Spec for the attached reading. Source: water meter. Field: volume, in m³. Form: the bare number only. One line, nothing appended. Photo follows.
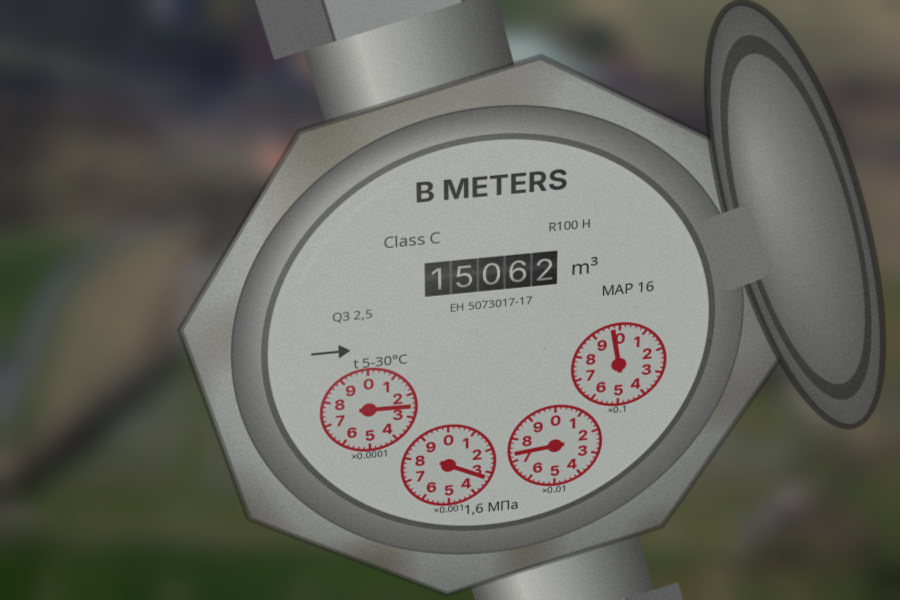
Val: 15061.9732
